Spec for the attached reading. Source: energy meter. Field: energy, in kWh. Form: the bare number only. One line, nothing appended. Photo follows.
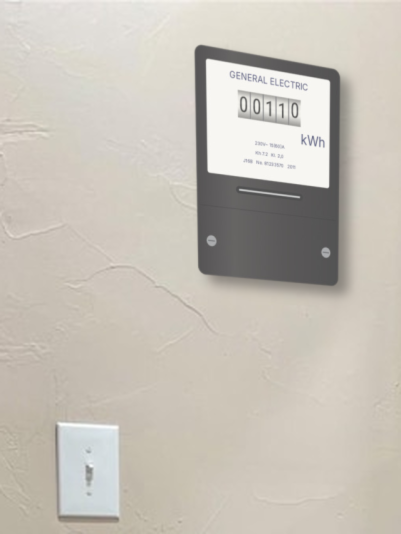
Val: 110
